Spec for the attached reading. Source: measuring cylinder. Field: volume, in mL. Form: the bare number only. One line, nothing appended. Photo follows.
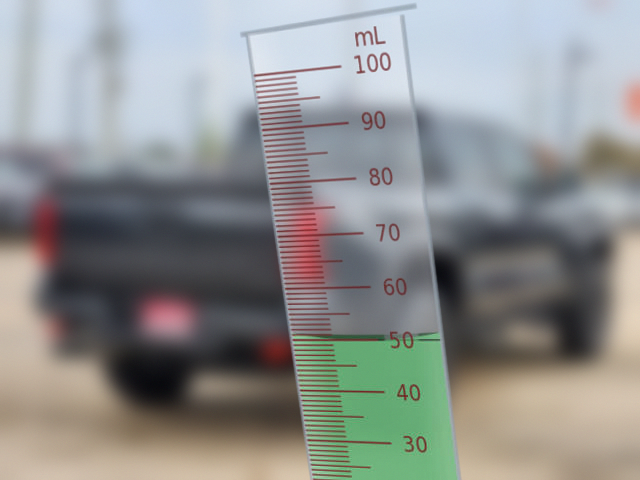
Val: 50
